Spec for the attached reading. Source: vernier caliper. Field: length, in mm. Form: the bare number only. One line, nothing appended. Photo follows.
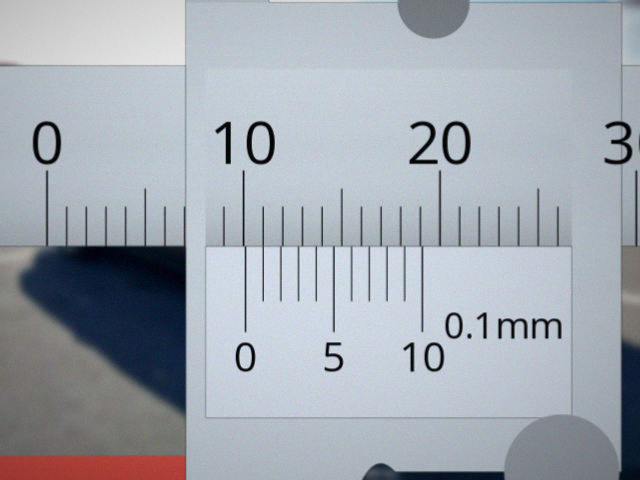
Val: 10.1
